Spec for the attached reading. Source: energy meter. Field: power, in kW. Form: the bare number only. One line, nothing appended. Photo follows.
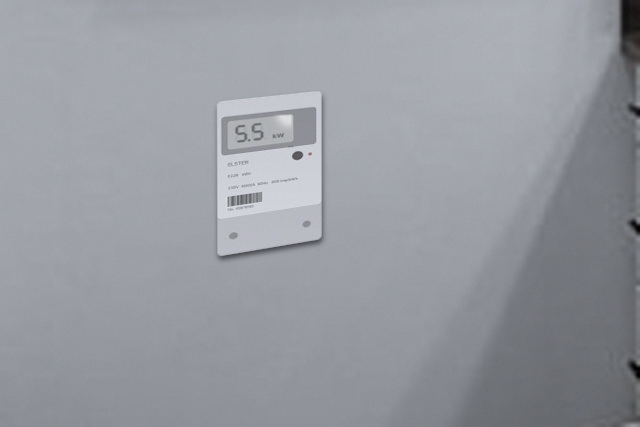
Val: 5.5
